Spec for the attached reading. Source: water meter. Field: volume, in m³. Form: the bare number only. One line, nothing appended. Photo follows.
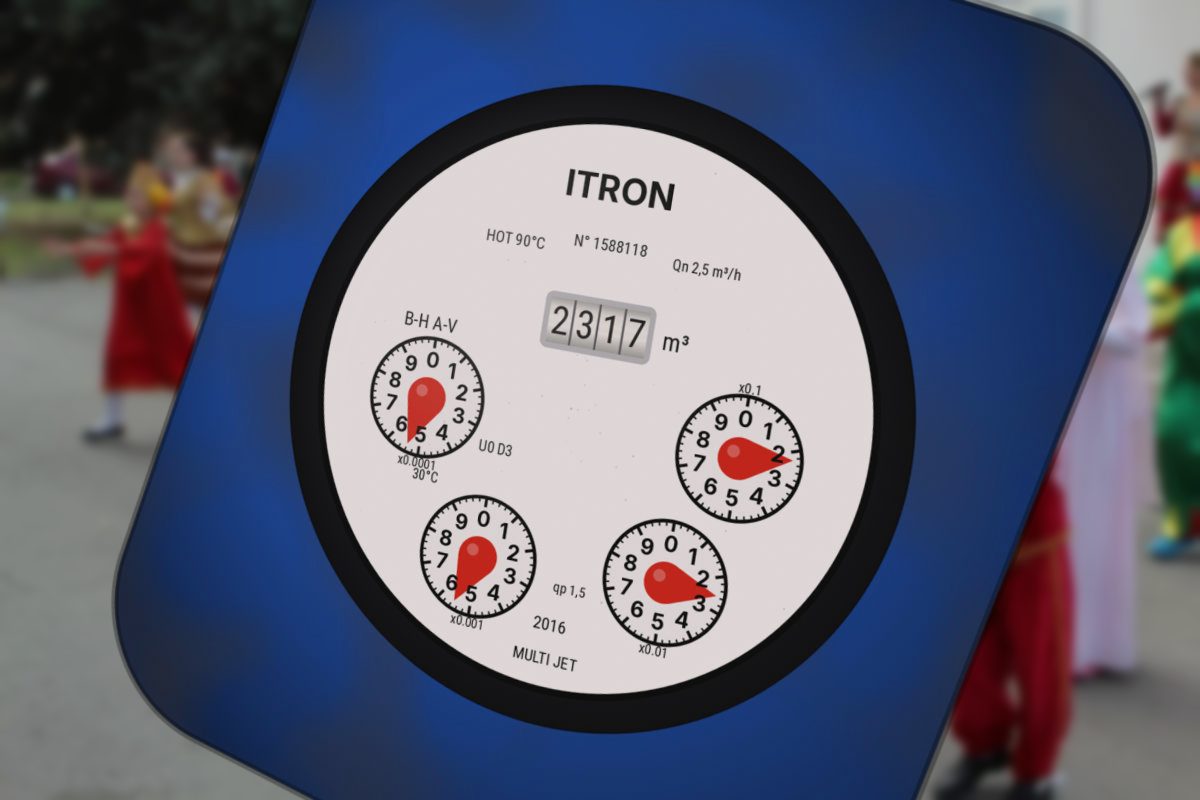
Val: 2317.2255
